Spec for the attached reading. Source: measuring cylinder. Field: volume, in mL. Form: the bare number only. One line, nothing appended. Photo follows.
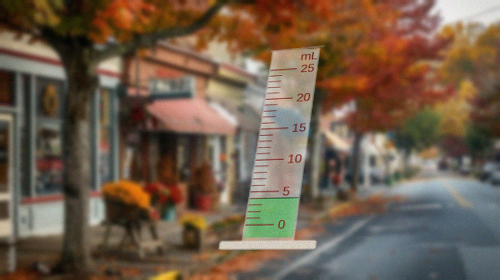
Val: 4
